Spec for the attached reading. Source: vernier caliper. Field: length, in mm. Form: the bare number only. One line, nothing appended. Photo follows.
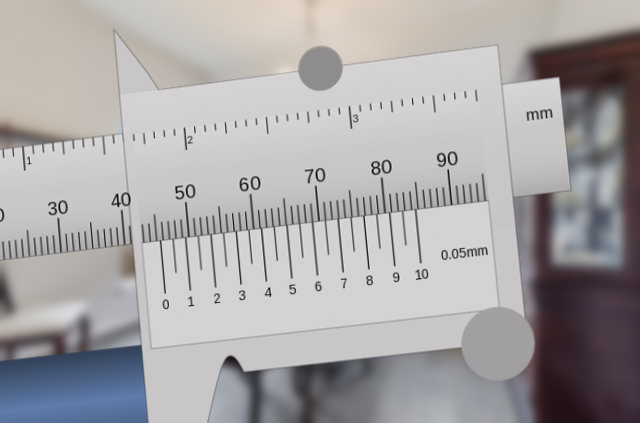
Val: 45.6
